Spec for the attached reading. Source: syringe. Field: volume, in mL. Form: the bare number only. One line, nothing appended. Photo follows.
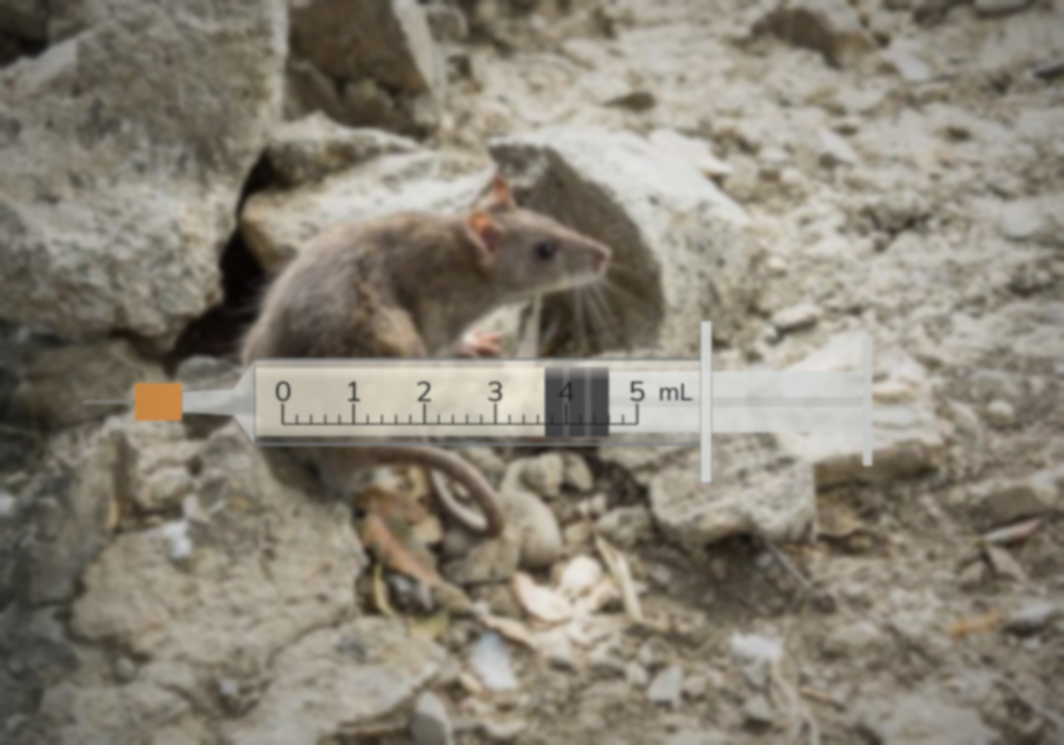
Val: 3.7
